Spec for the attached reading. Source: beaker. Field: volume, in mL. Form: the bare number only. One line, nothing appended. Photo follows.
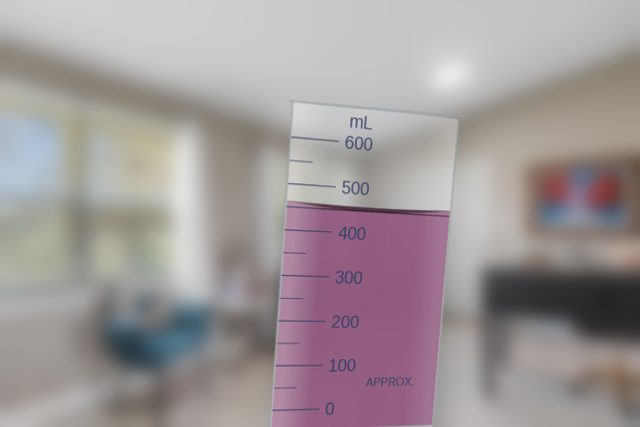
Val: 450
